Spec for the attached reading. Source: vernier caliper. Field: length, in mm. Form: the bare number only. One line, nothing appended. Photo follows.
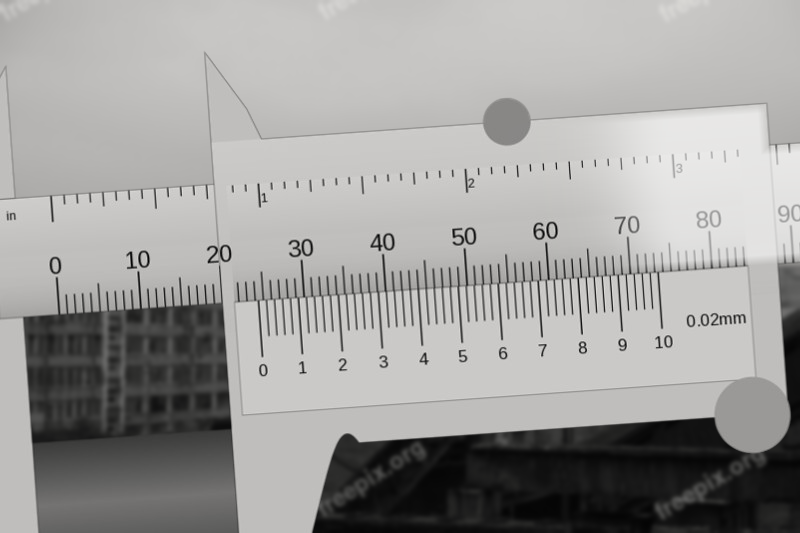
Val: 24.4
